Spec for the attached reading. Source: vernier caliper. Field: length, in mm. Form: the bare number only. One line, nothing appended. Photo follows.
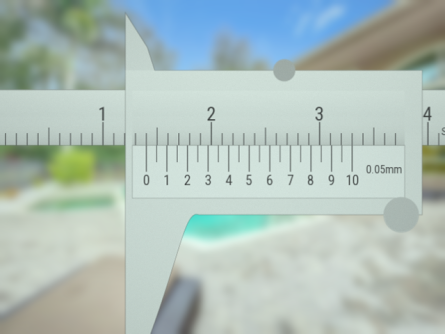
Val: 14.0
